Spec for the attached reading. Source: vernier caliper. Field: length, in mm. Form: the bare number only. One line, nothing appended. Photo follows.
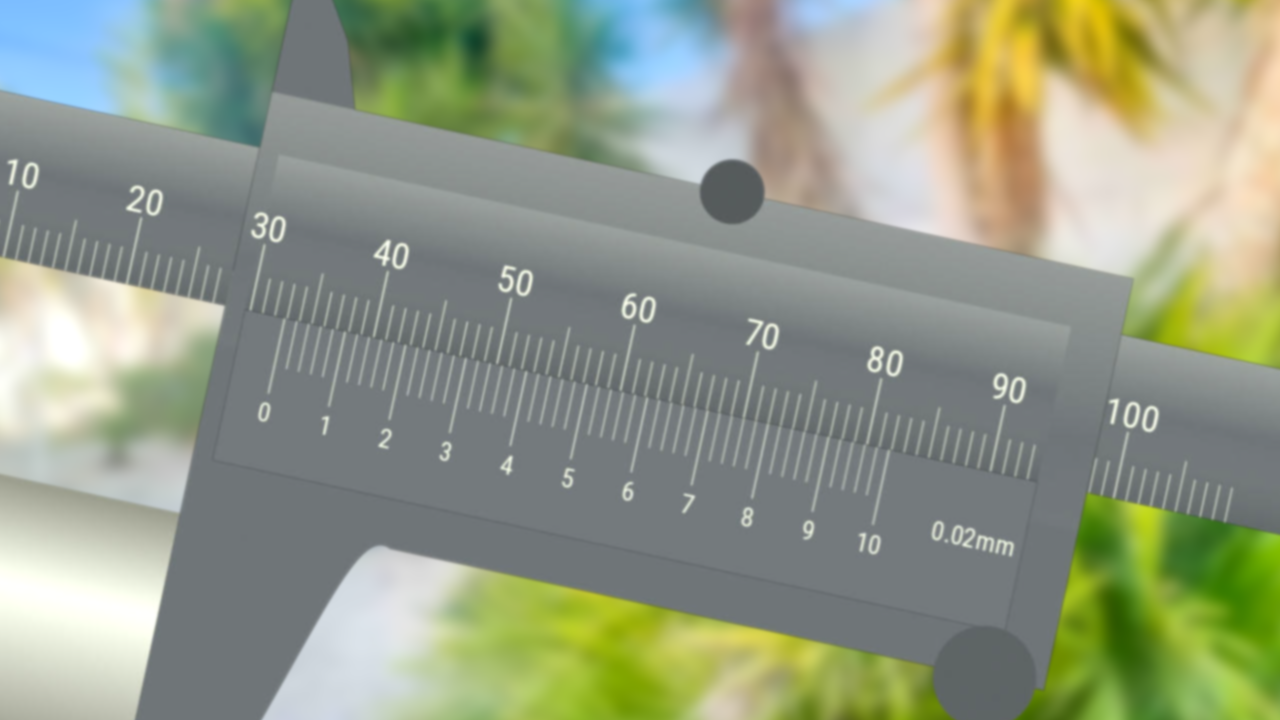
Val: 32.8
